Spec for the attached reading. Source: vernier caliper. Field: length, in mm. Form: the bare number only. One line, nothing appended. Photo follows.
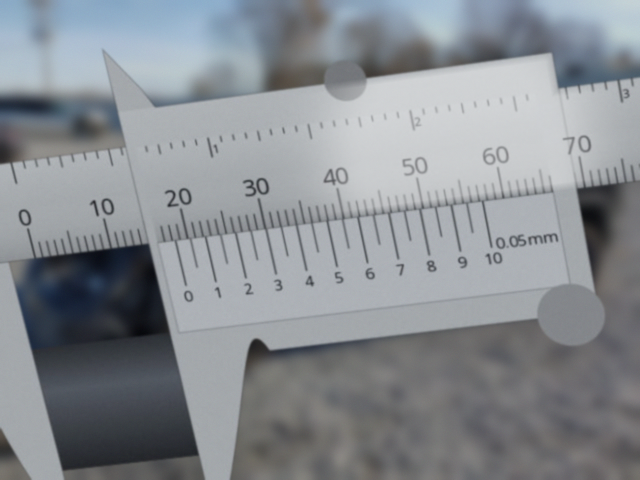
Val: 18.4
